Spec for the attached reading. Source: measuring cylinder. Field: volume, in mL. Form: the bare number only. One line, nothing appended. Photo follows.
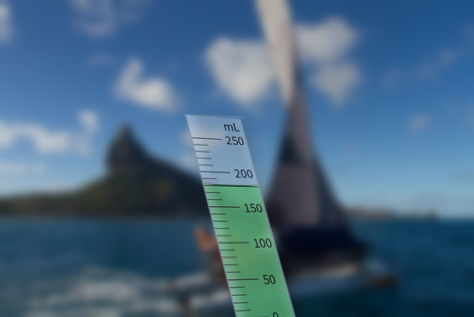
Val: 180
